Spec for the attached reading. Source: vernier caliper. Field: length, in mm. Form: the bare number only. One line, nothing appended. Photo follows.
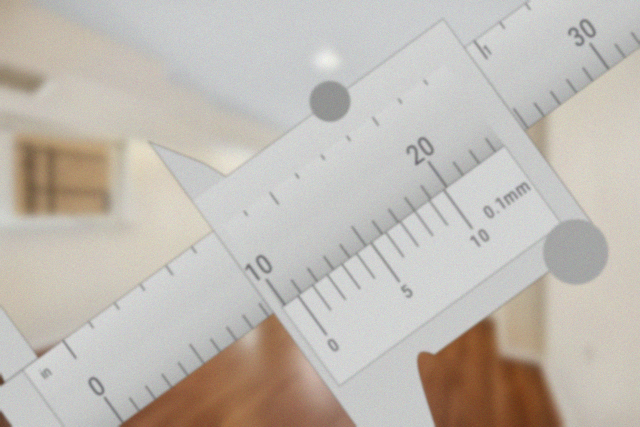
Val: 10.8
